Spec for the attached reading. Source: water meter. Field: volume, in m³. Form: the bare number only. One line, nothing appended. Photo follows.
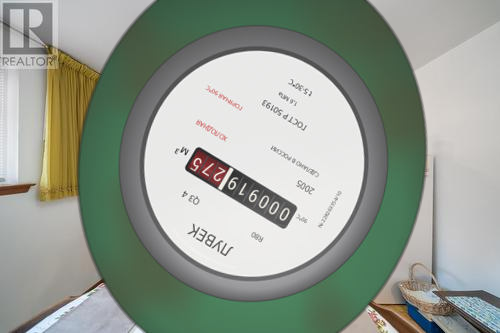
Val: 919.275
